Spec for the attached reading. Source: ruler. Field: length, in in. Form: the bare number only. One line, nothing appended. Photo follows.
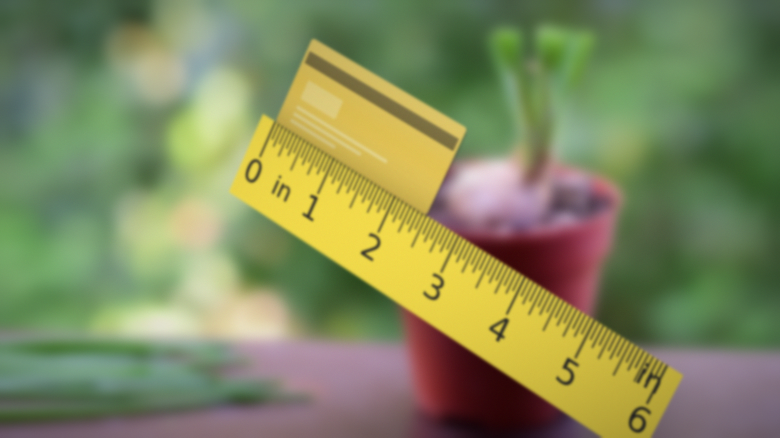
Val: 2.5
